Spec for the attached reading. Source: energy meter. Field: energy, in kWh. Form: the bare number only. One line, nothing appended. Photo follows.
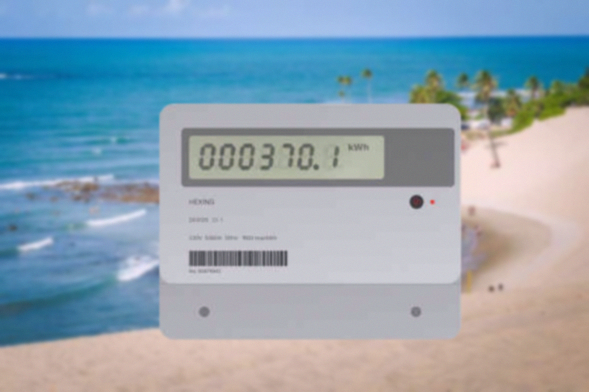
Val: 370.1
